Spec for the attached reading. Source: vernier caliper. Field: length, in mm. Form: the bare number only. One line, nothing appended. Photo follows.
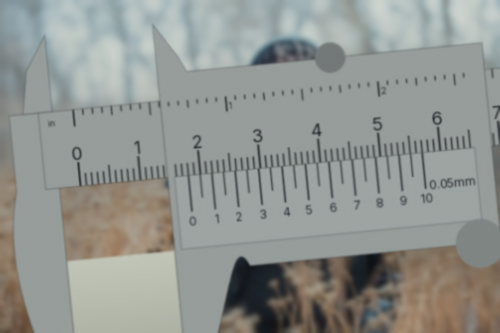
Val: 18.0
